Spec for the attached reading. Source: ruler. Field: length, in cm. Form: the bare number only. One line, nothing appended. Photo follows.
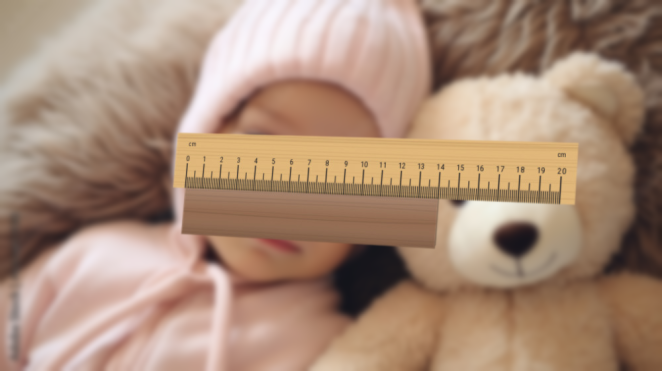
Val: 14
